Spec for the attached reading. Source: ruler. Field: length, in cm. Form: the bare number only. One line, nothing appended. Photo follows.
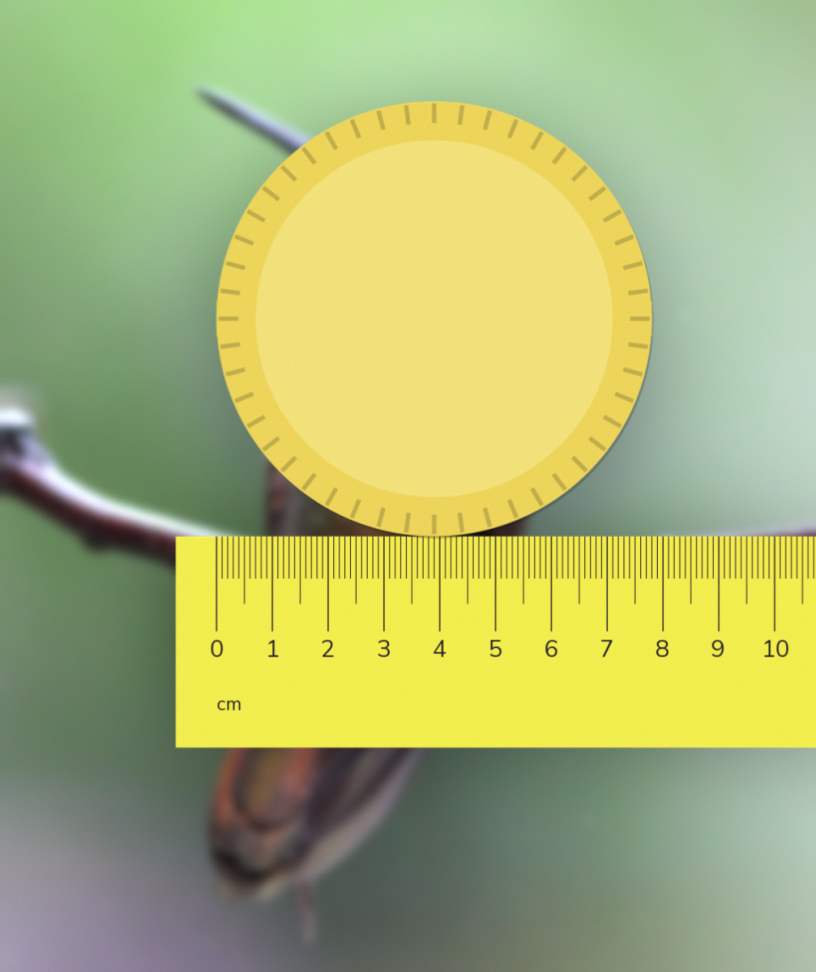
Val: 7.8
